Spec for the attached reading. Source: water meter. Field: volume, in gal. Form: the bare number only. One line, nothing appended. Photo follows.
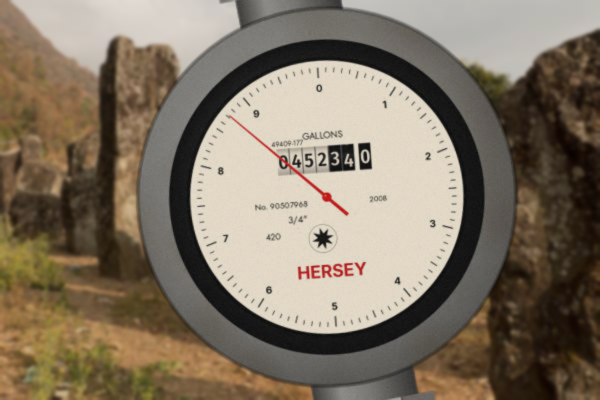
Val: 452338.7
